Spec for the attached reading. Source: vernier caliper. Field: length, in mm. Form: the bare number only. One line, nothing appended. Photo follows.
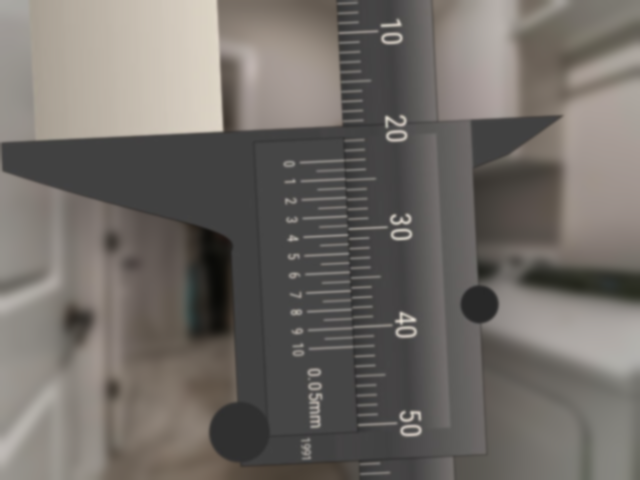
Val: 23.0
